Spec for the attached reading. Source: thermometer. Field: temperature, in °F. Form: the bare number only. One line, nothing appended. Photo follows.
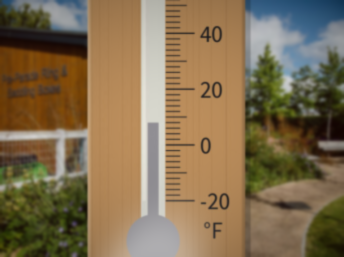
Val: 8
